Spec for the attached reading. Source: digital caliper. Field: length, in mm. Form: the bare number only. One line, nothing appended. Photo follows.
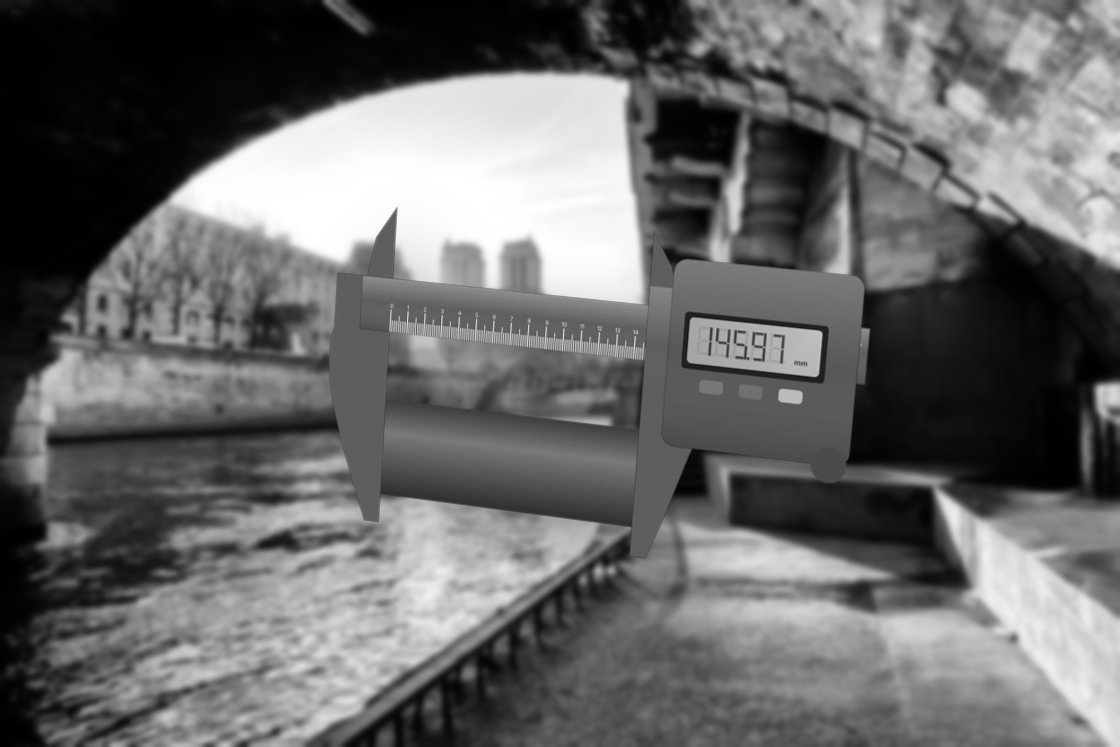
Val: 145.97
